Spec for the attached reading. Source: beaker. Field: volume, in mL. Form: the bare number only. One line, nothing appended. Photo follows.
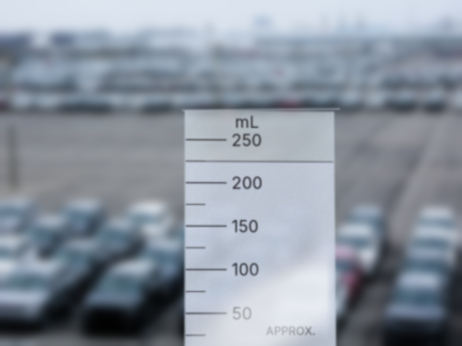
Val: 225
